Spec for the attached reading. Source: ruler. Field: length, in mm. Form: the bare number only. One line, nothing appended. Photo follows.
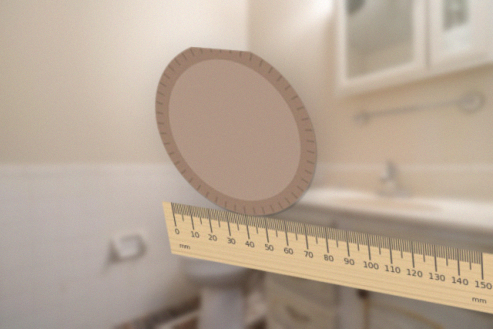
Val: 80
